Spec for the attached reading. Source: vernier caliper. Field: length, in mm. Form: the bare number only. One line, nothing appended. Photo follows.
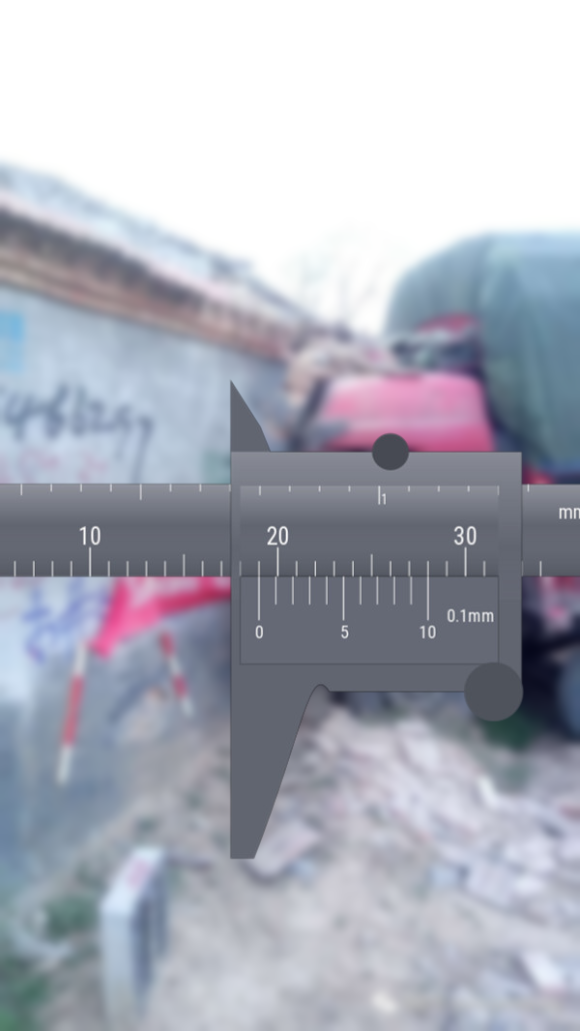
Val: 19.0
